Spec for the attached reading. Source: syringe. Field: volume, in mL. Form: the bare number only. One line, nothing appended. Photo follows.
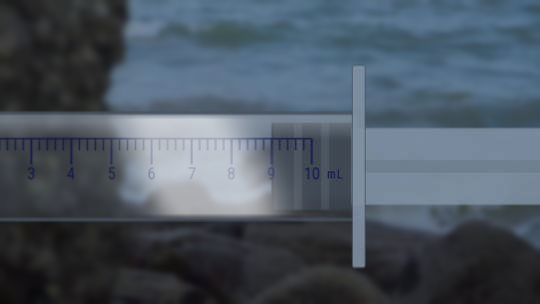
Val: 9
